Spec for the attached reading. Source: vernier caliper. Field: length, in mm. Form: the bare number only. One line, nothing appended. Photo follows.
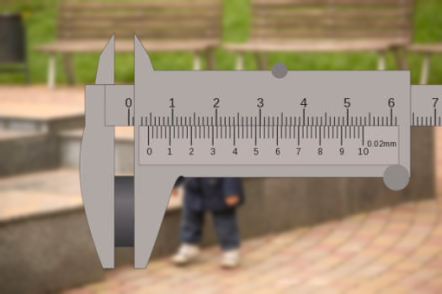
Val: 4.5
